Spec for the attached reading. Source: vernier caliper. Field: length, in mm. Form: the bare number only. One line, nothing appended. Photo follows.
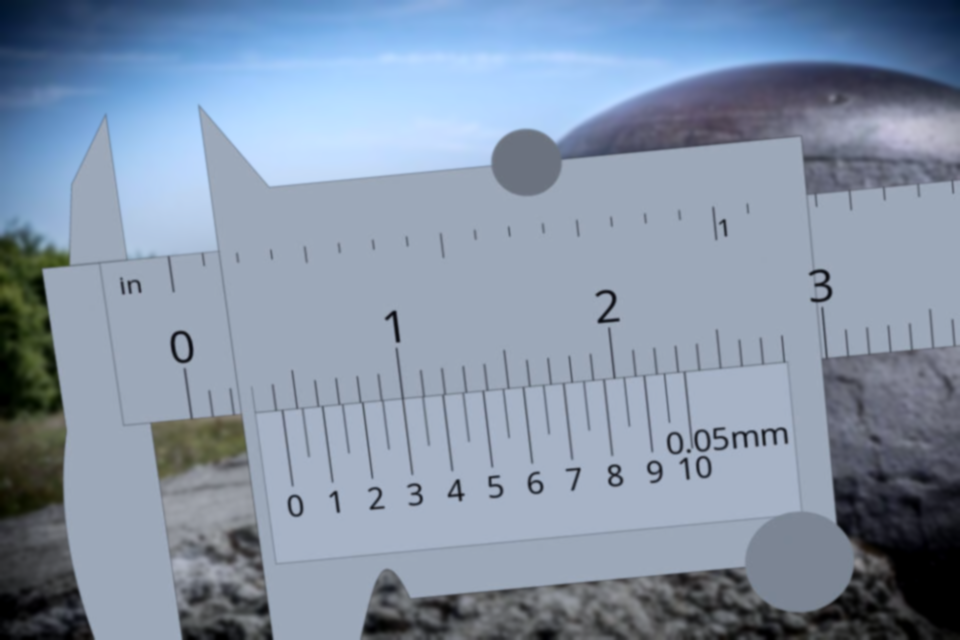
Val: 4.3
